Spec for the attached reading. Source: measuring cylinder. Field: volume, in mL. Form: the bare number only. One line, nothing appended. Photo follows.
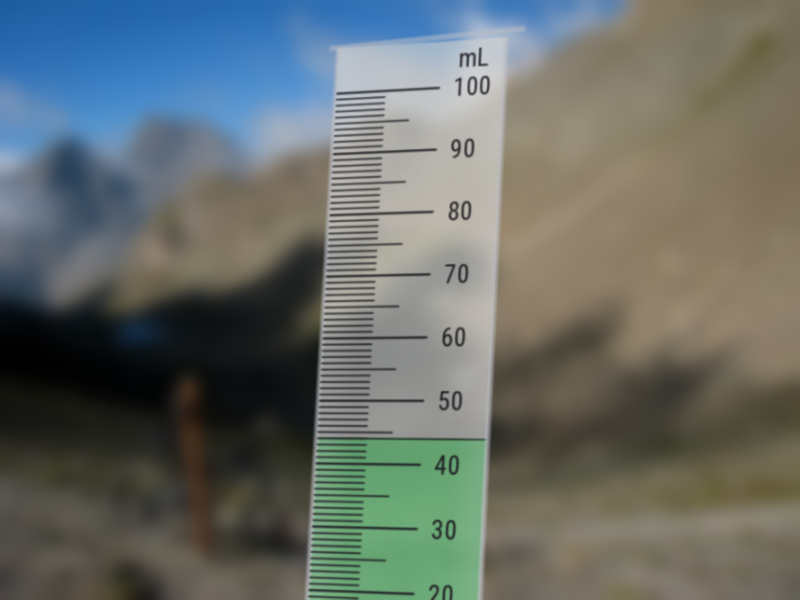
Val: 44
